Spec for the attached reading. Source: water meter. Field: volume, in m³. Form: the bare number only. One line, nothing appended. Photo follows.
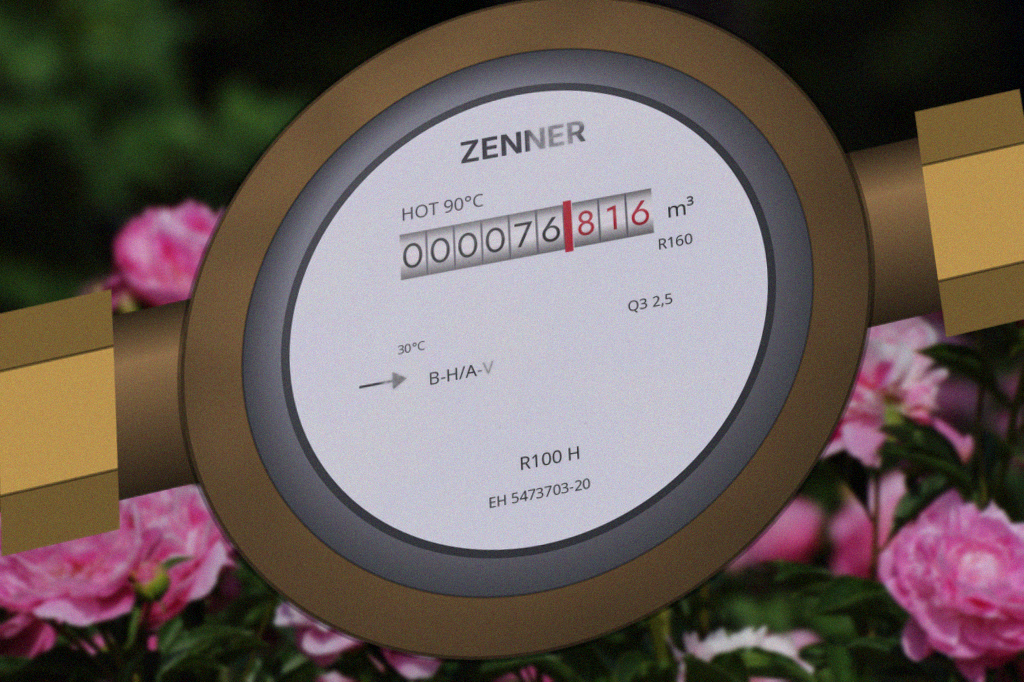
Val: 76.816
